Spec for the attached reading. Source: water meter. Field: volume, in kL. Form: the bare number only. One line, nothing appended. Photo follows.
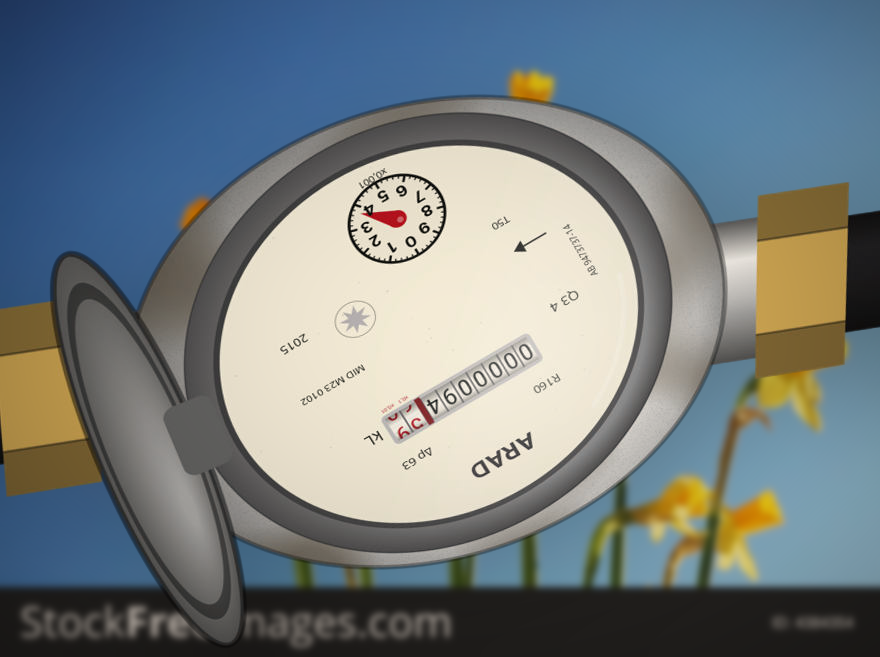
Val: 94.593
